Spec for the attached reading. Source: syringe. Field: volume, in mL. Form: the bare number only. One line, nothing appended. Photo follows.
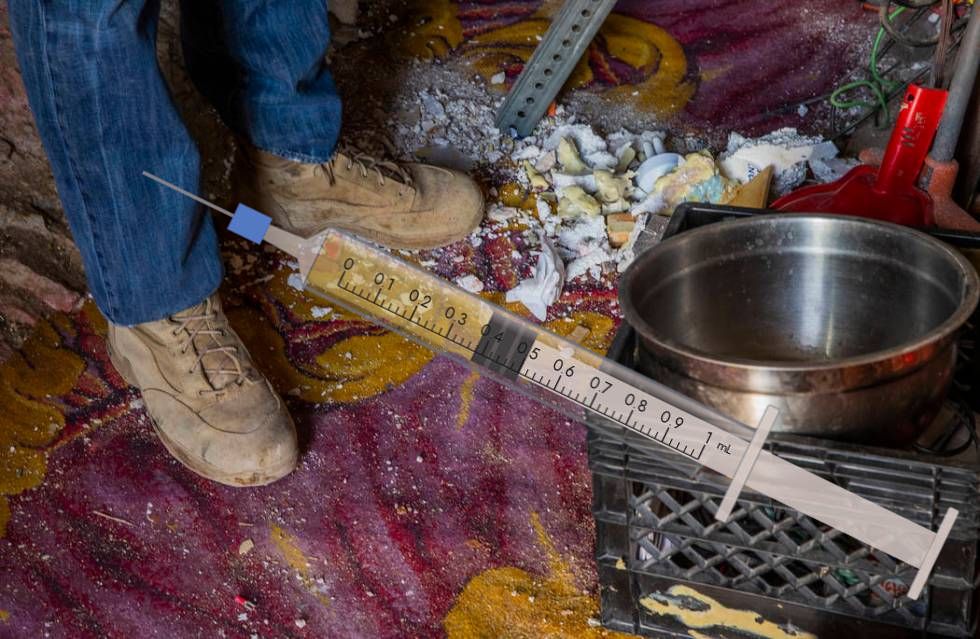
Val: 0.38
